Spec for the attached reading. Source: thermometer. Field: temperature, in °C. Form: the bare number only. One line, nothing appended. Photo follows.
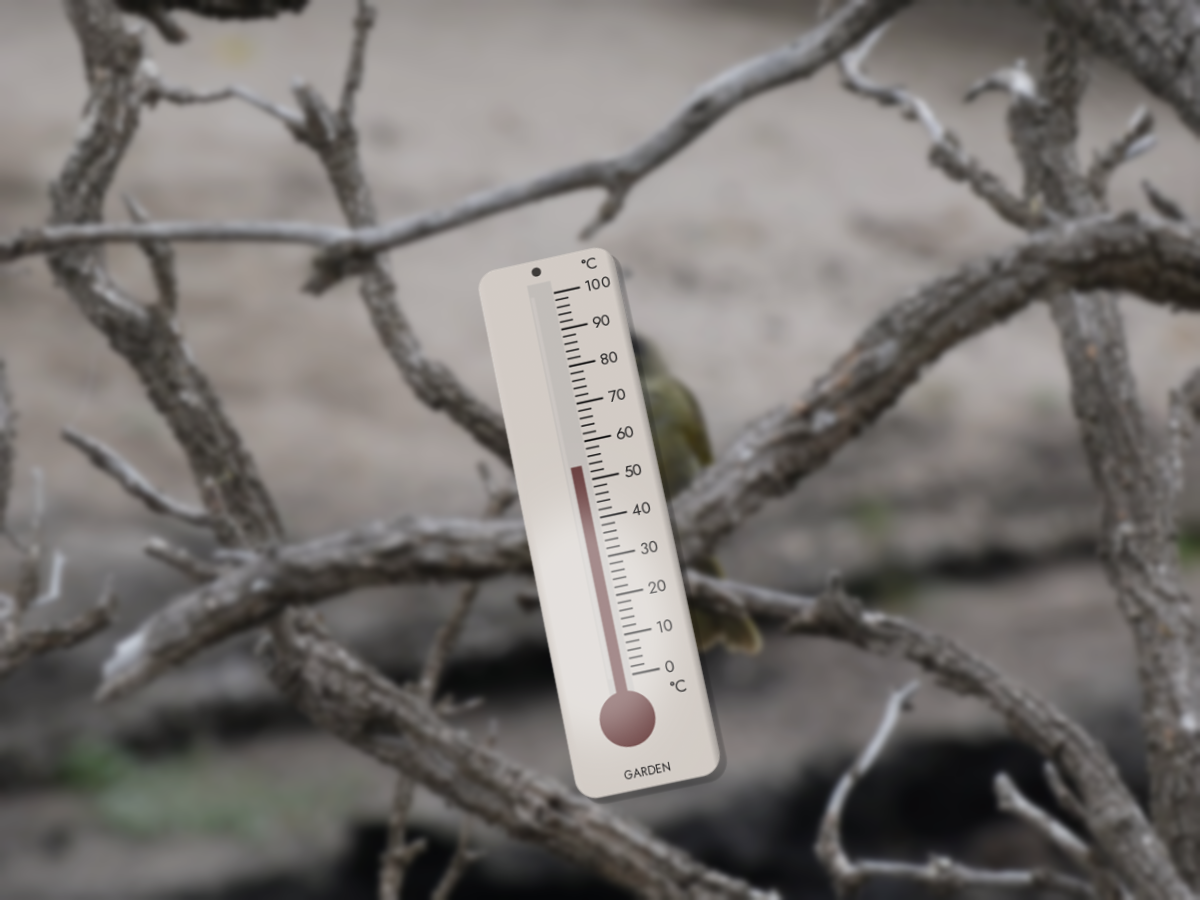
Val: 54
